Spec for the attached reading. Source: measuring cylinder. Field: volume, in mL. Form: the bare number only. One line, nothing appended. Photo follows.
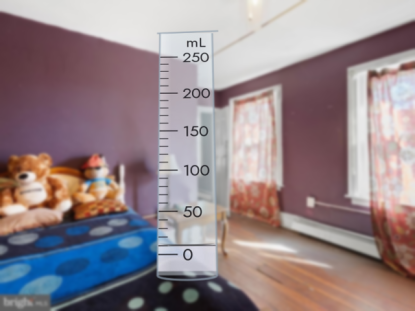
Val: 10
